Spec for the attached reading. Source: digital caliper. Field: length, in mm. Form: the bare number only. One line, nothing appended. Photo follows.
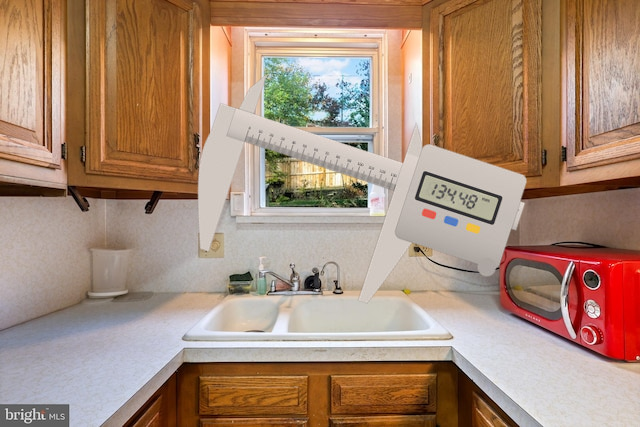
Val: 134.48
